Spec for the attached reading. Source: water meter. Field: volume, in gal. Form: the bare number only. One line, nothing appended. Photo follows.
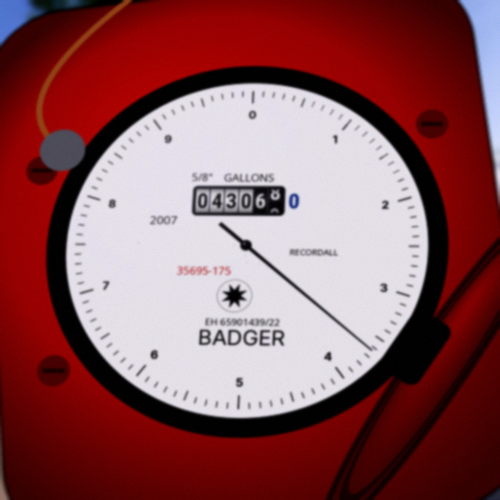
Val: 430683.6
